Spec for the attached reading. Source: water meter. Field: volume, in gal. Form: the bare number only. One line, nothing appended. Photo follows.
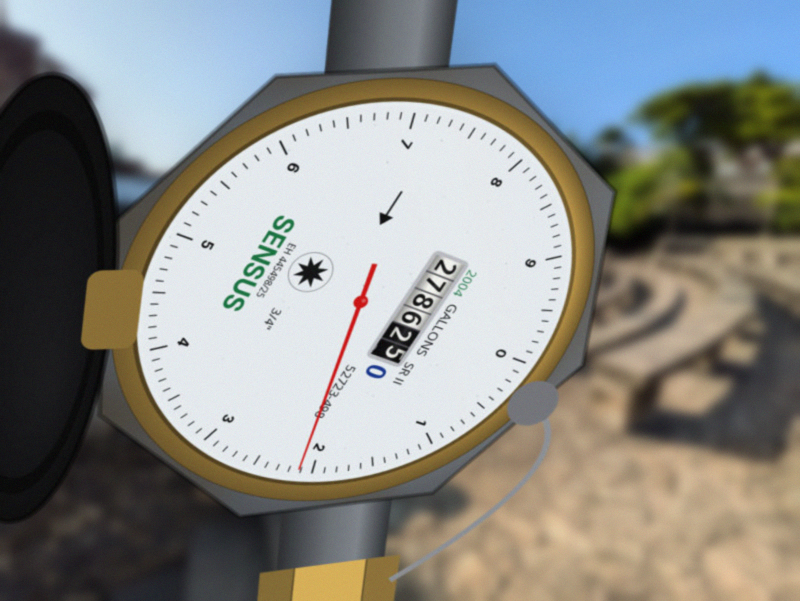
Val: 2786252.1
